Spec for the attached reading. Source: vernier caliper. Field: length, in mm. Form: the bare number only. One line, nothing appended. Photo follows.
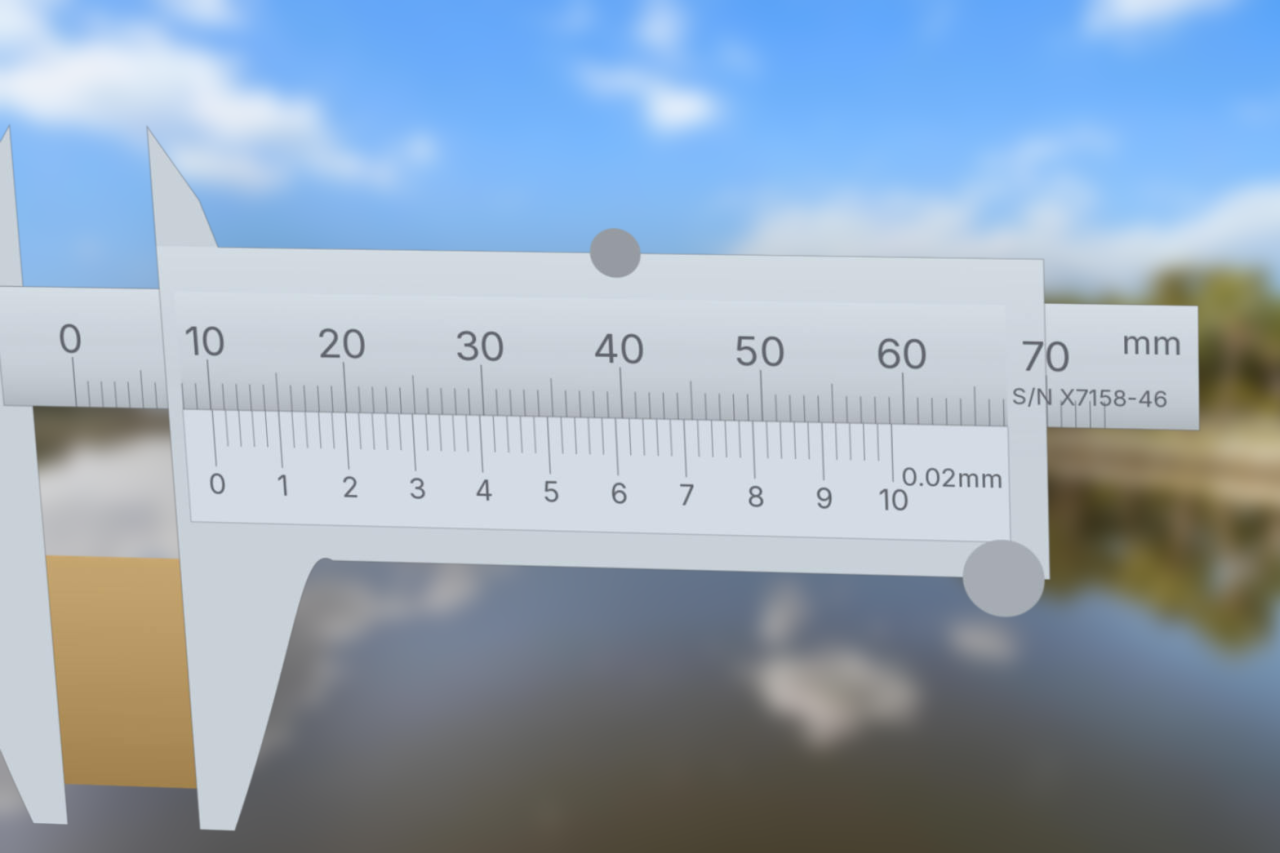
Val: 10.1
